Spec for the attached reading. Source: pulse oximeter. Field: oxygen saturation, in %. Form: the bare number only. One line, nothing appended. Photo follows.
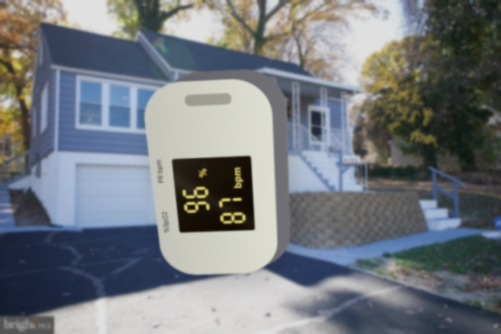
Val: 96
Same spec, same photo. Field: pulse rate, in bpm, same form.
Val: 87
